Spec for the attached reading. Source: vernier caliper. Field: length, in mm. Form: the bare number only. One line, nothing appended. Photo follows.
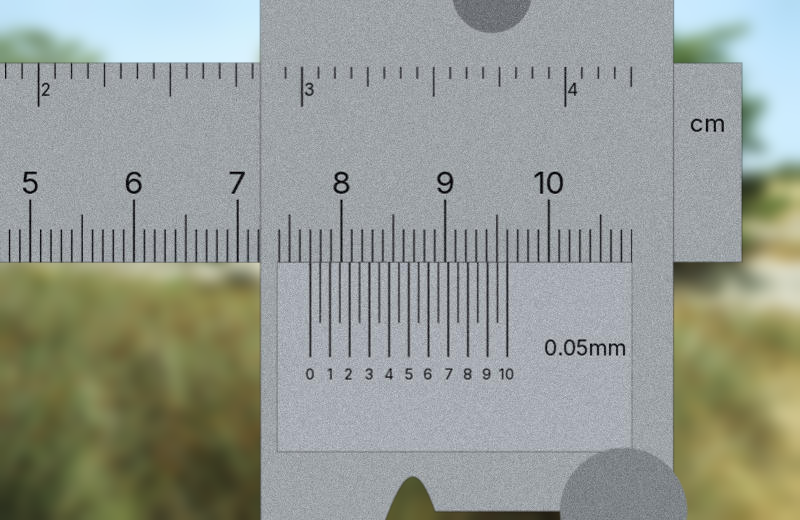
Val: 77.0
